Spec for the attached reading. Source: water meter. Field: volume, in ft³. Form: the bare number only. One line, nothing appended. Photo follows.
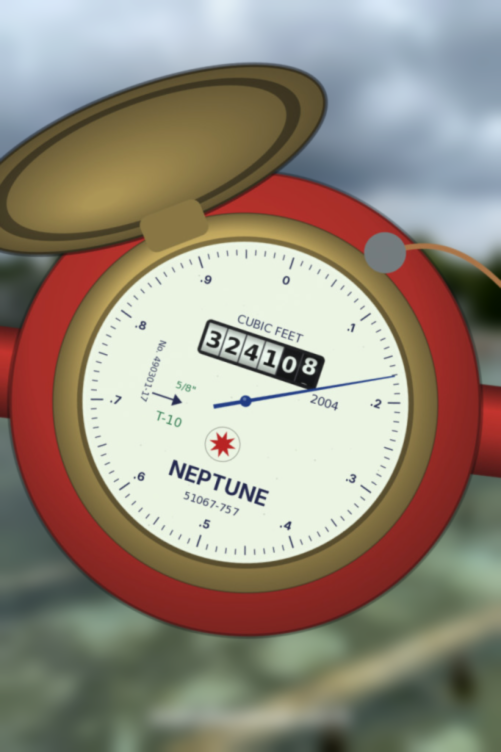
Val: 324108.17
